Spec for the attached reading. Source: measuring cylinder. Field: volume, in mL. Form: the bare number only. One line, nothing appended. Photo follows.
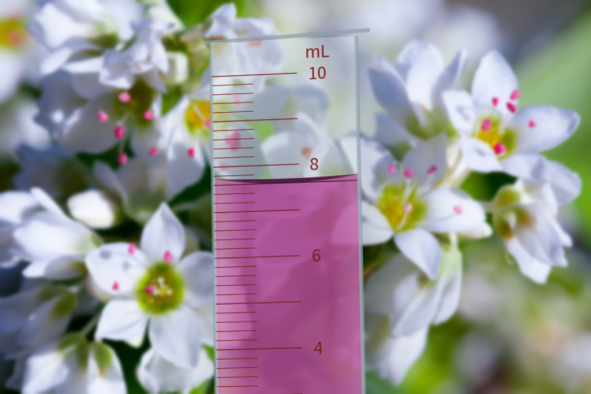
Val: 7.6
